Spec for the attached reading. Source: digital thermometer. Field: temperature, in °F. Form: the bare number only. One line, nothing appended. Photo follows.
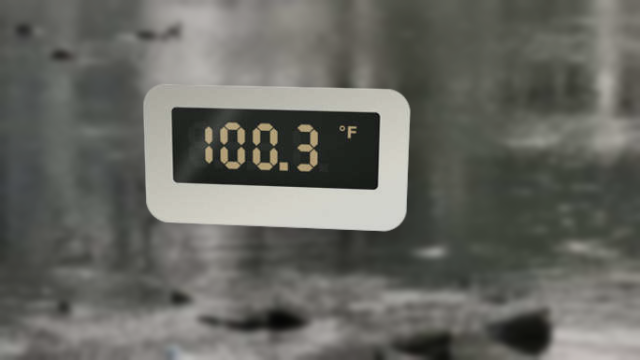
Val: 100.3
